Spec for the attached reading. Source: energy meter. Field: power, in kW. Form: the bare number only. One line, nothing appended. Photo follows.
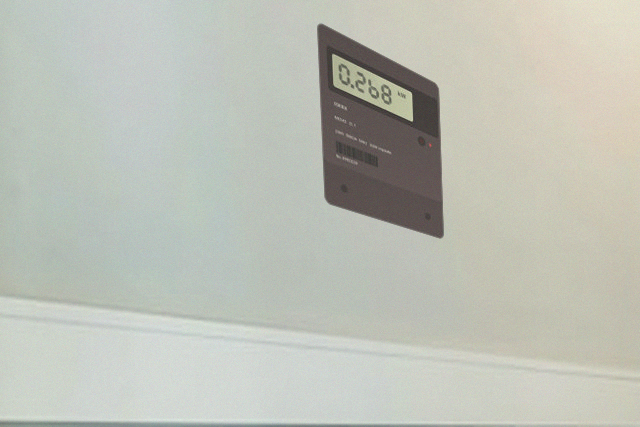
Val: 0.268
